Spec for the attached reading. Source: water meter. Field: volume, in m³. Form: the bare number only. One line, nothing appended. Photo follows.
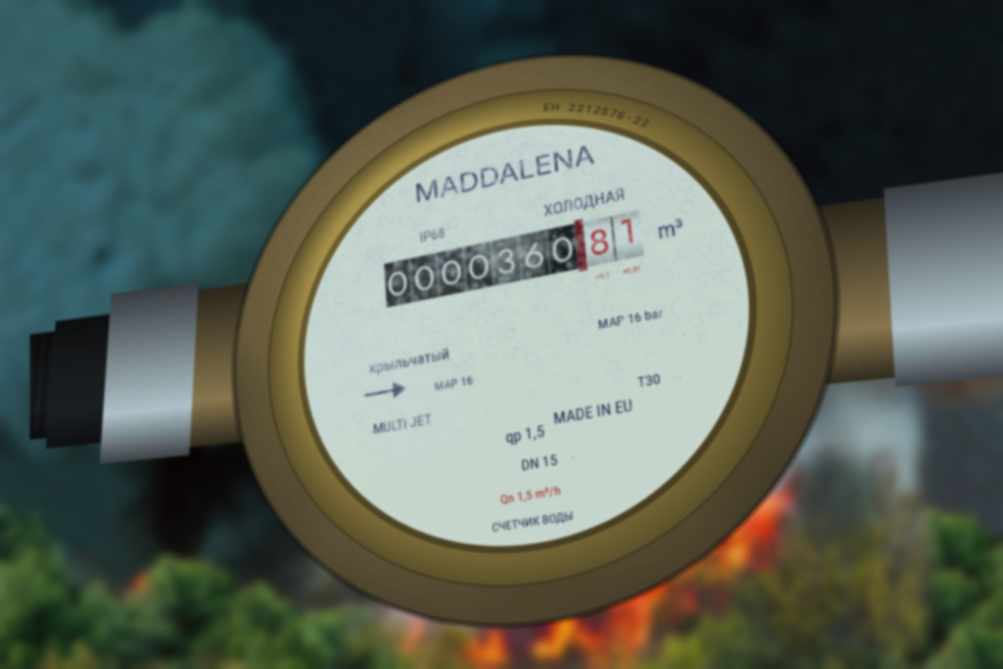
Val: 360.81
